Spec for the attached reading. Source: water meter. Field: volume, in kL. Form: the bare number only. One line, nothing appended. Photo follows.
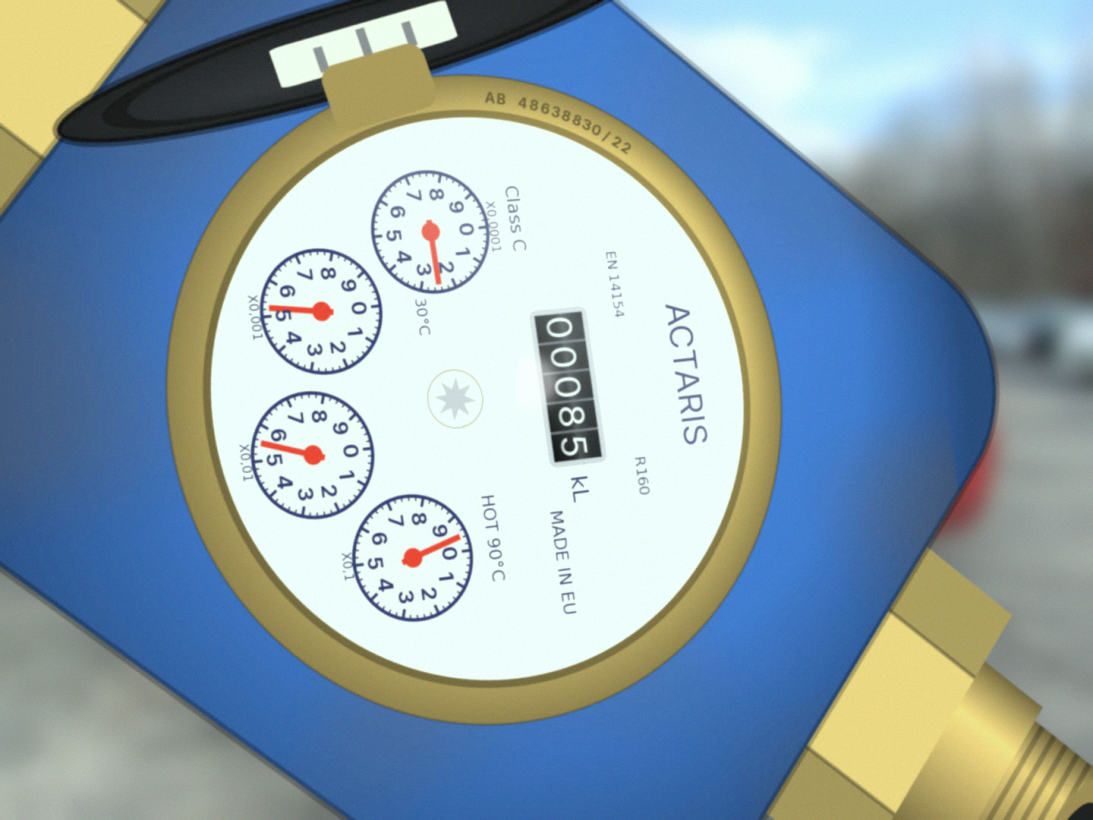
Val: 84.9552
